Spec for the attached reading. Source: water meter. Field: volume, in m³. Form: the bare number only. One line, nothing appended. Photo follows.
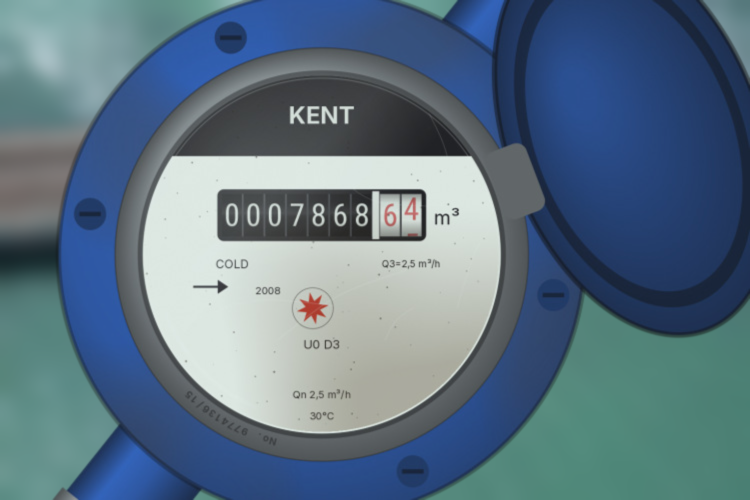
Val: 7868.64
